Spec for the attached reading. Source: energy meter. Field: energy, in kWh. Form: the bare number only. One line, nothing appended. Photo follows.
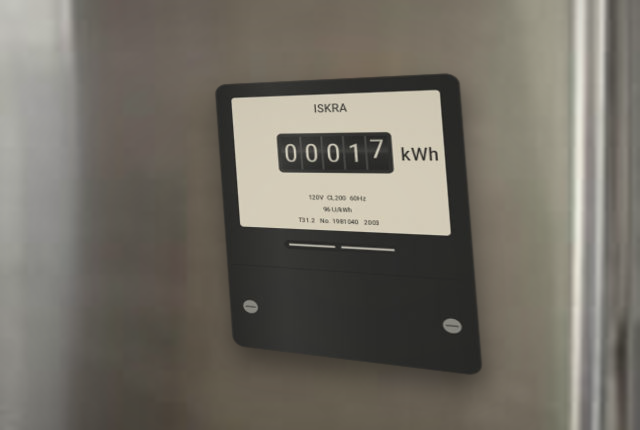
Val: 17
